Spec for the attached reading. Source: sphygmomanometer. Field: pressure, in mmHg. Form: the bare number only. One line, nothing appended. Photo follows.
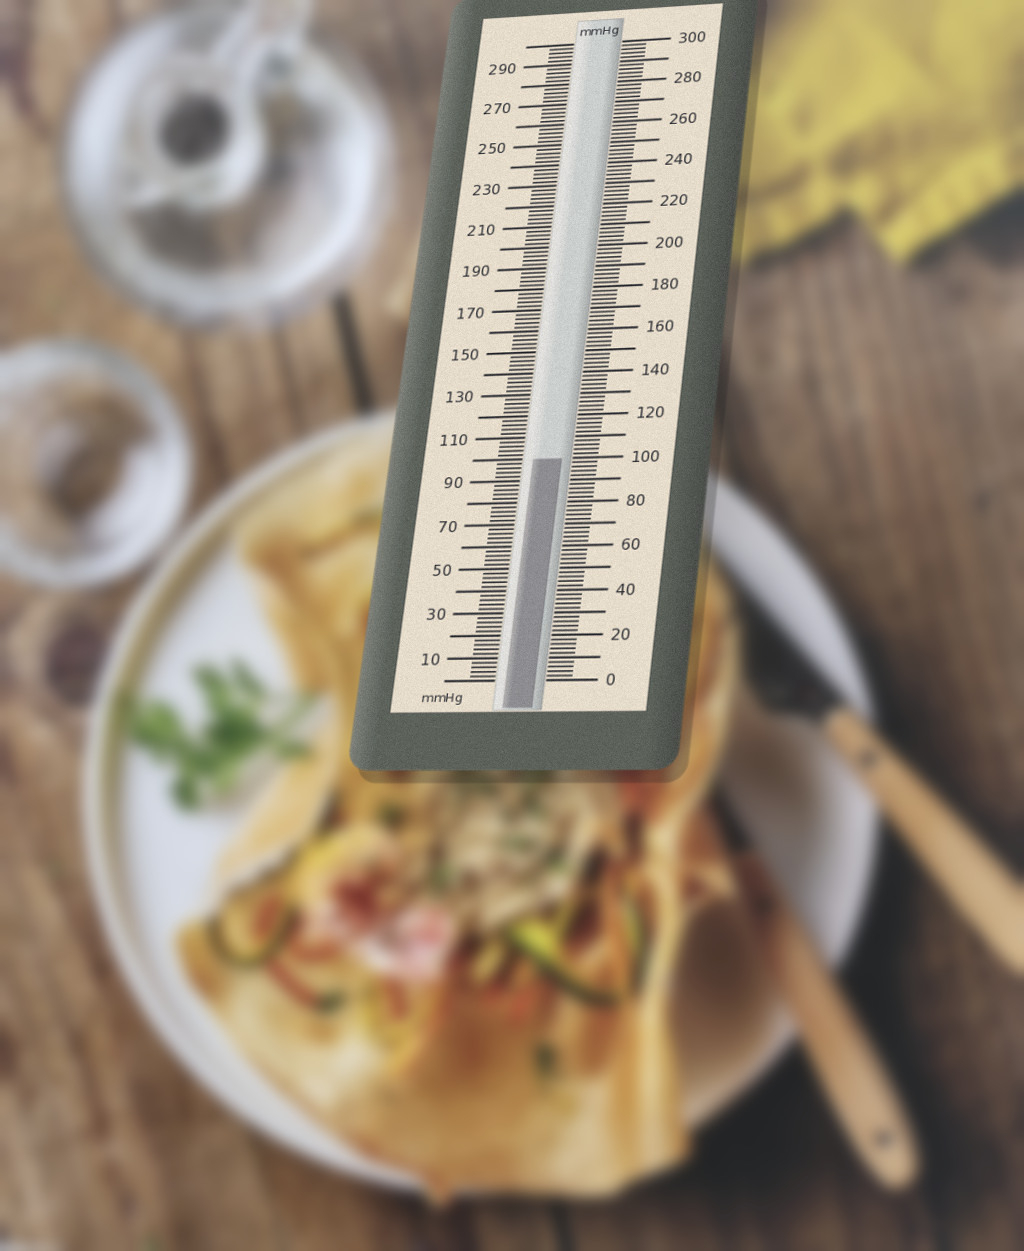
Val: 100
